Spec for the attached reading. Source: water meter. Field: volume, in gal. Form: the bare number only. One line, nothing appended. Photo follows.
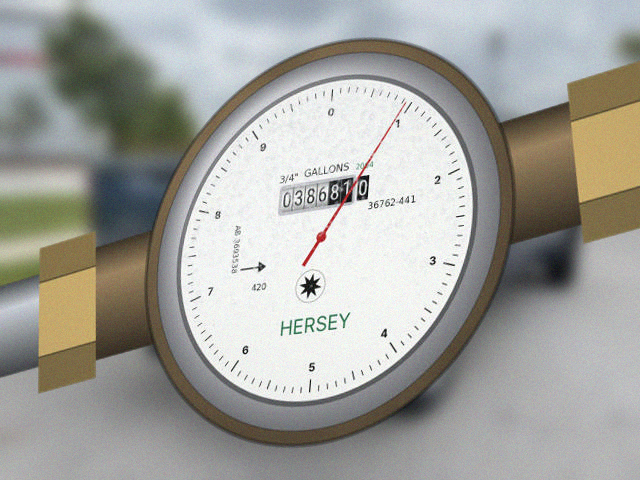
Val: 386810.9
